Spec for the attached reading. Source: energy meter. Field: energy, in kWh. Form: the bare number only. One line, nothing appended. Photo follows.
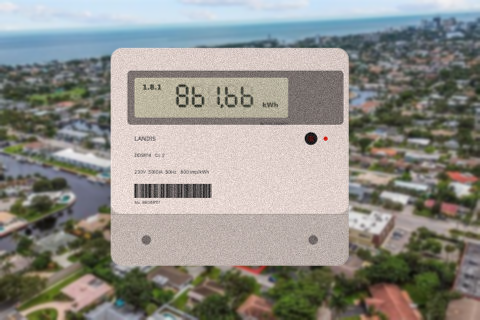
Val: 861.66
